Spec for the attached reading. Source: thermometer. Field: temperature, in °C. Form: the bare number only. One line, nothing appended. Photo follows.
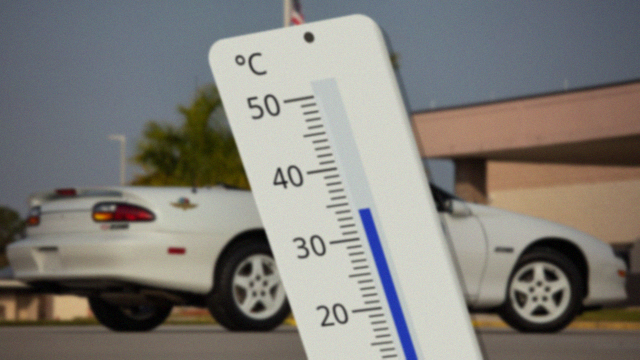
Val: 34
